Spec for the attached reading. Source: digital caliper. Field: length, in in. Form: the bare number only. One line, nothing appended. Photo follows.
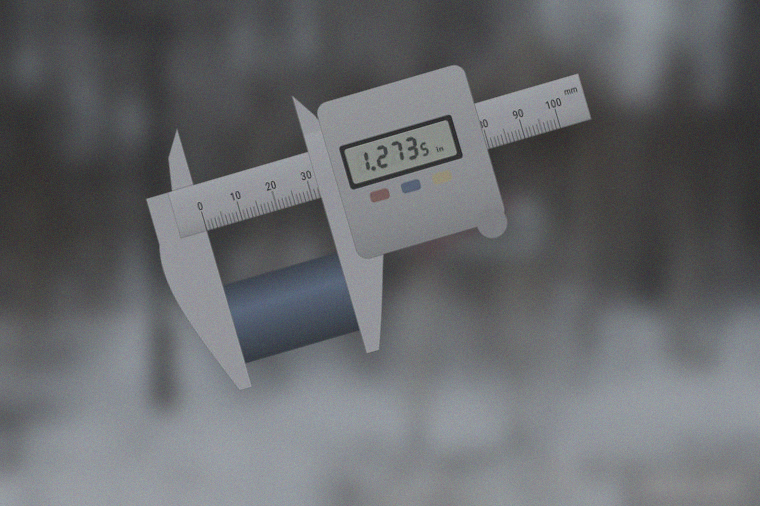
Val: 1.2735
